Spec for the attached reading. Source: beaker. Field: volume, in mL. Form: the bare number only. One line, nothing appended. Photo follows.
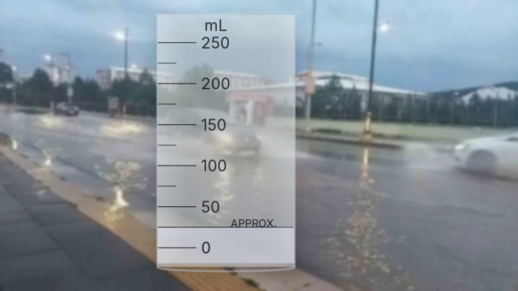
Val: 25
